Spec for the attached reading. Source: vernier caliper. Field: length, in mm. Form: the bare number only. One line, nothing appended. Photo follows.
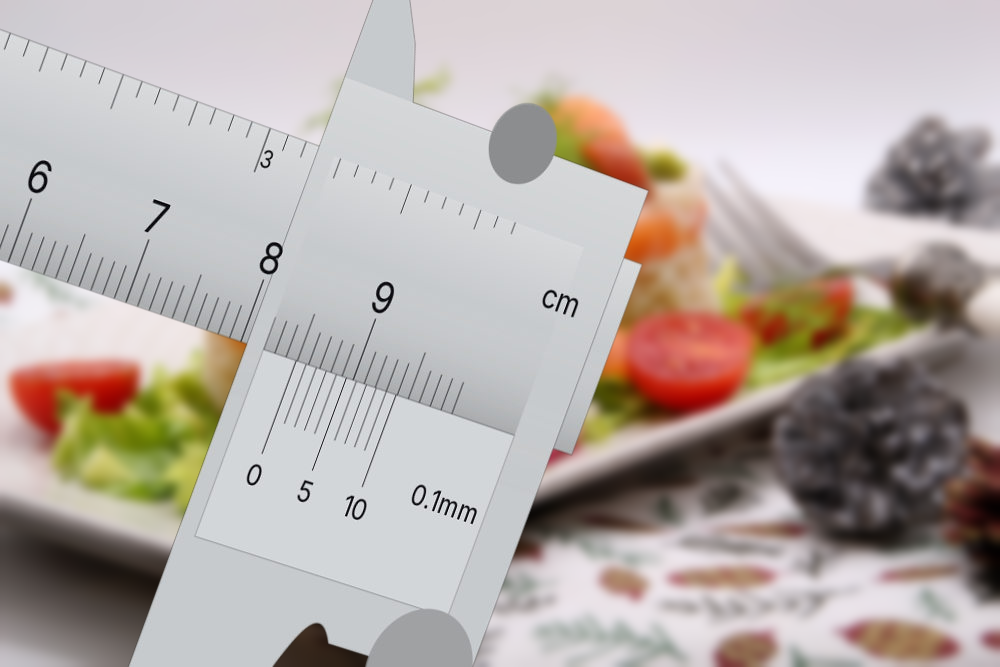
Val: 84.9
